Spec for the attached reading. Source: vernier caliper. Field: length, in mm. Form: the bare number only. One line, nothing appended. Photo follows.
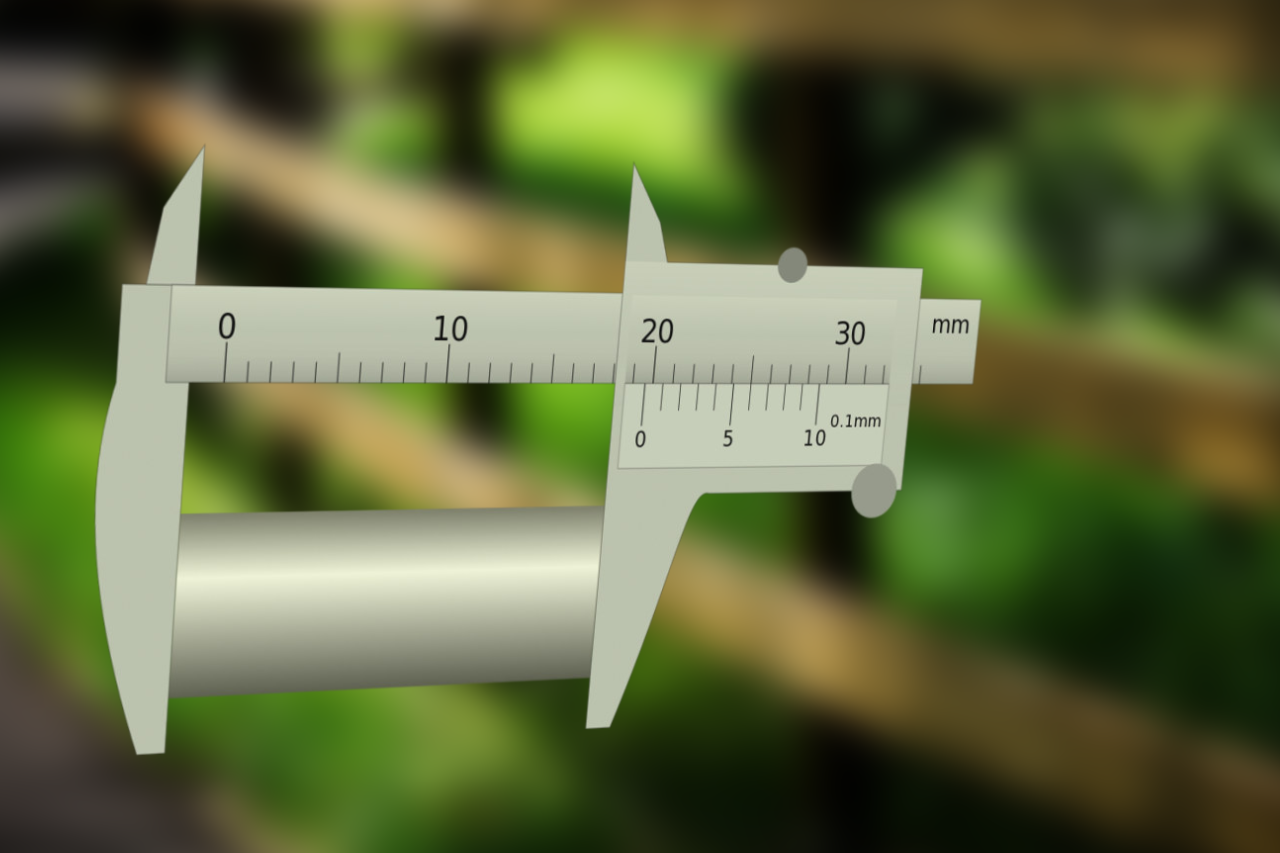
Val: 19.6
